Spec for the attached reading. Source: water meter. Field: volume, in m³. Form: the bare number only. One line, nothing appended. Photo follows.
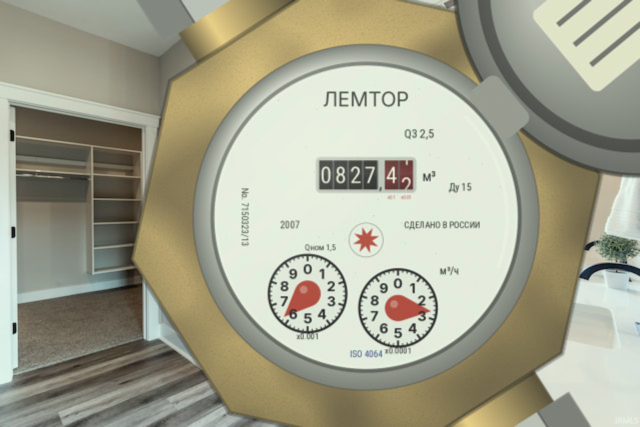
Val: 827.4162
